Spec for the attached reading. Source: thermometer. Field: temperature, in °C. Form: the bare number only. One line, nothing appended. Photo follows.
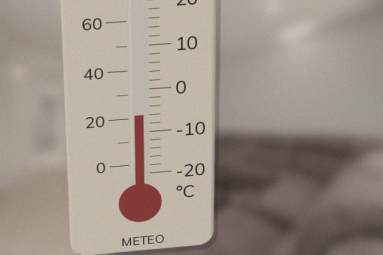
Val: -6
